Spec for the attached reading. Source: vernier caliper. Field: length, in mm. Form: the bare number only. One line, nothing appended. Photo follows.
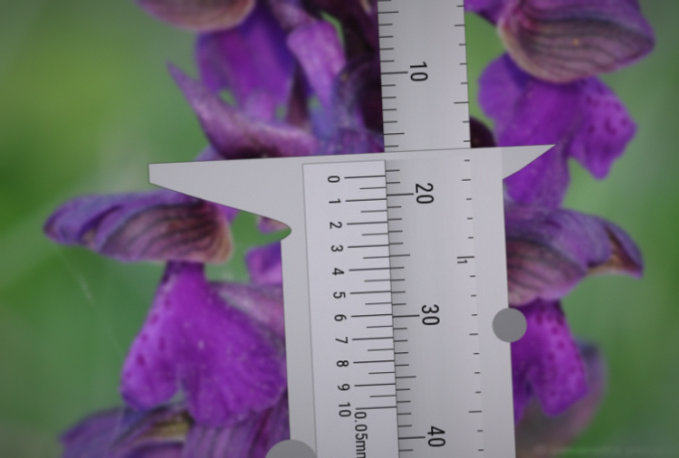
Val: 18.4
